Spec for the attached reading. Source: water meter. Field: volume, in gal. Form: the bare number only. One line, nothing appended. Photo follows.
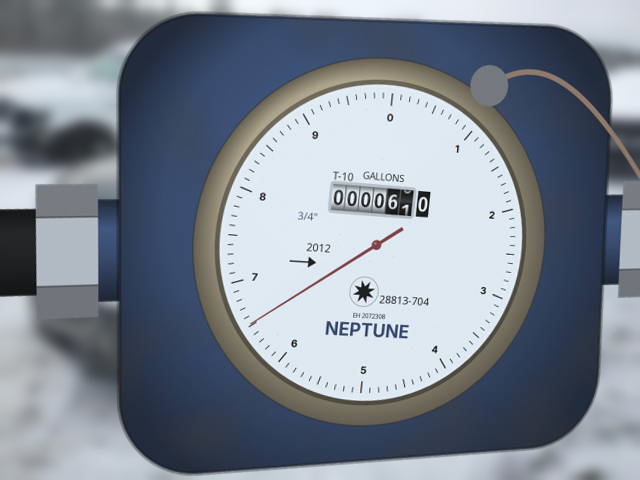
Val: 606.5
